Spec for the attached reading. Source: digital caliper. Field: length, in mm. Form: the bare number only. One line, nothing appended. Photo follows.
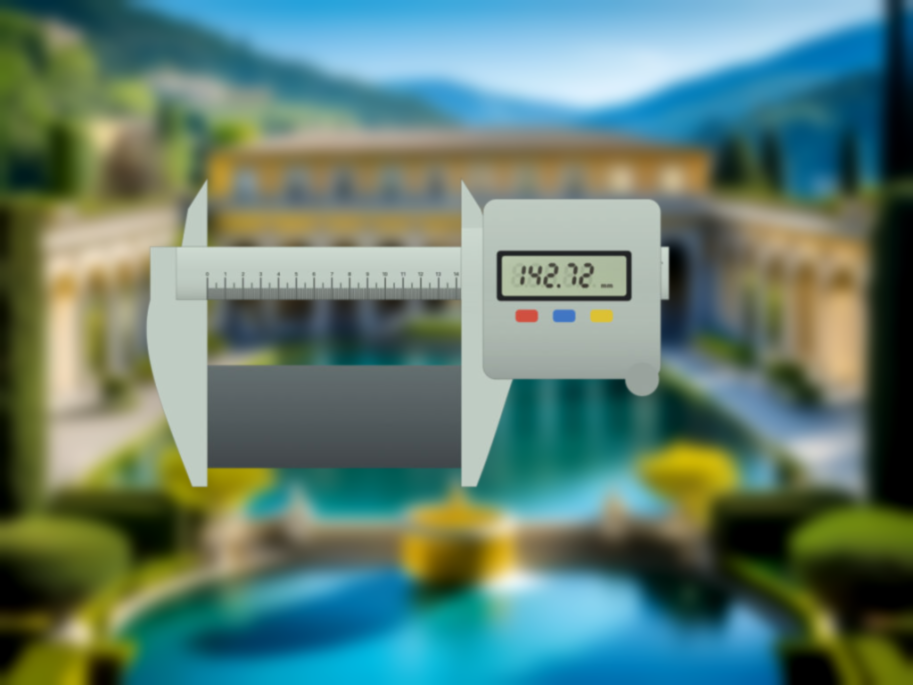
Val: 142.72
